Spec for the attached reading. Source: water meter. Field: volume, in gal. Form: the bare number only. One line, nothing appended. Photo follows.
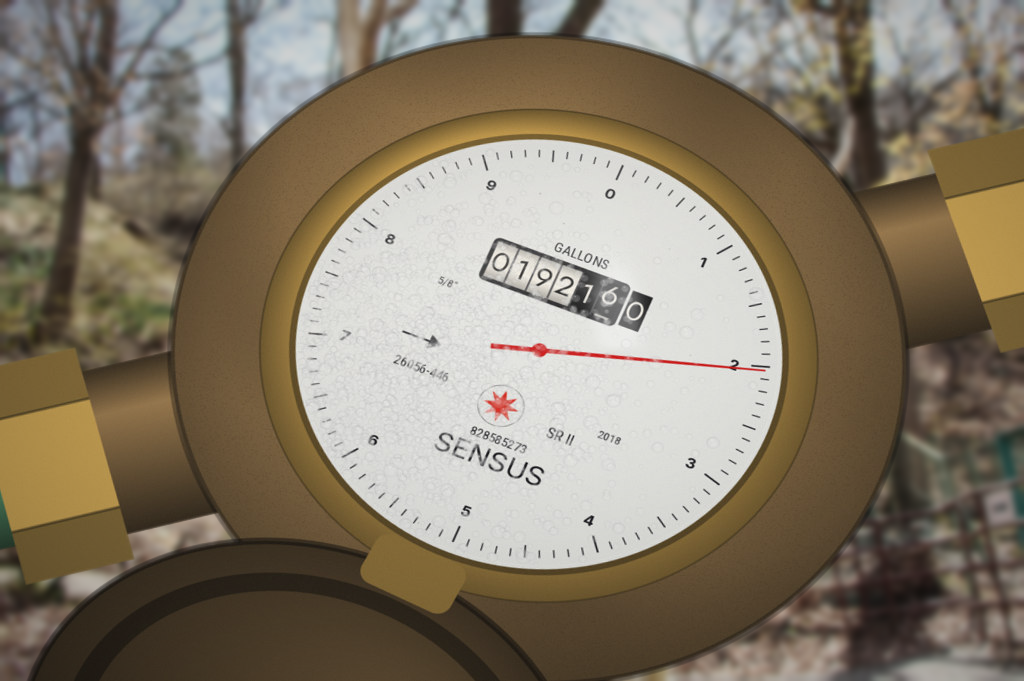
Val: 192162.0
